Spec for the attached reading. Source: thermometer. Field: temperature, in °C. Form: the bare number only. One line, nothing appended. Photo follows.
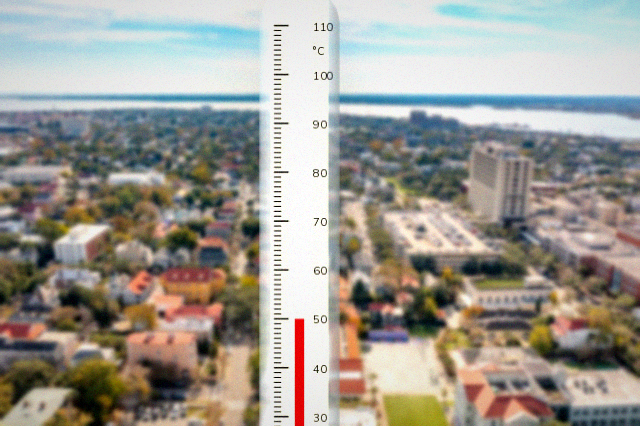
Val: 50
